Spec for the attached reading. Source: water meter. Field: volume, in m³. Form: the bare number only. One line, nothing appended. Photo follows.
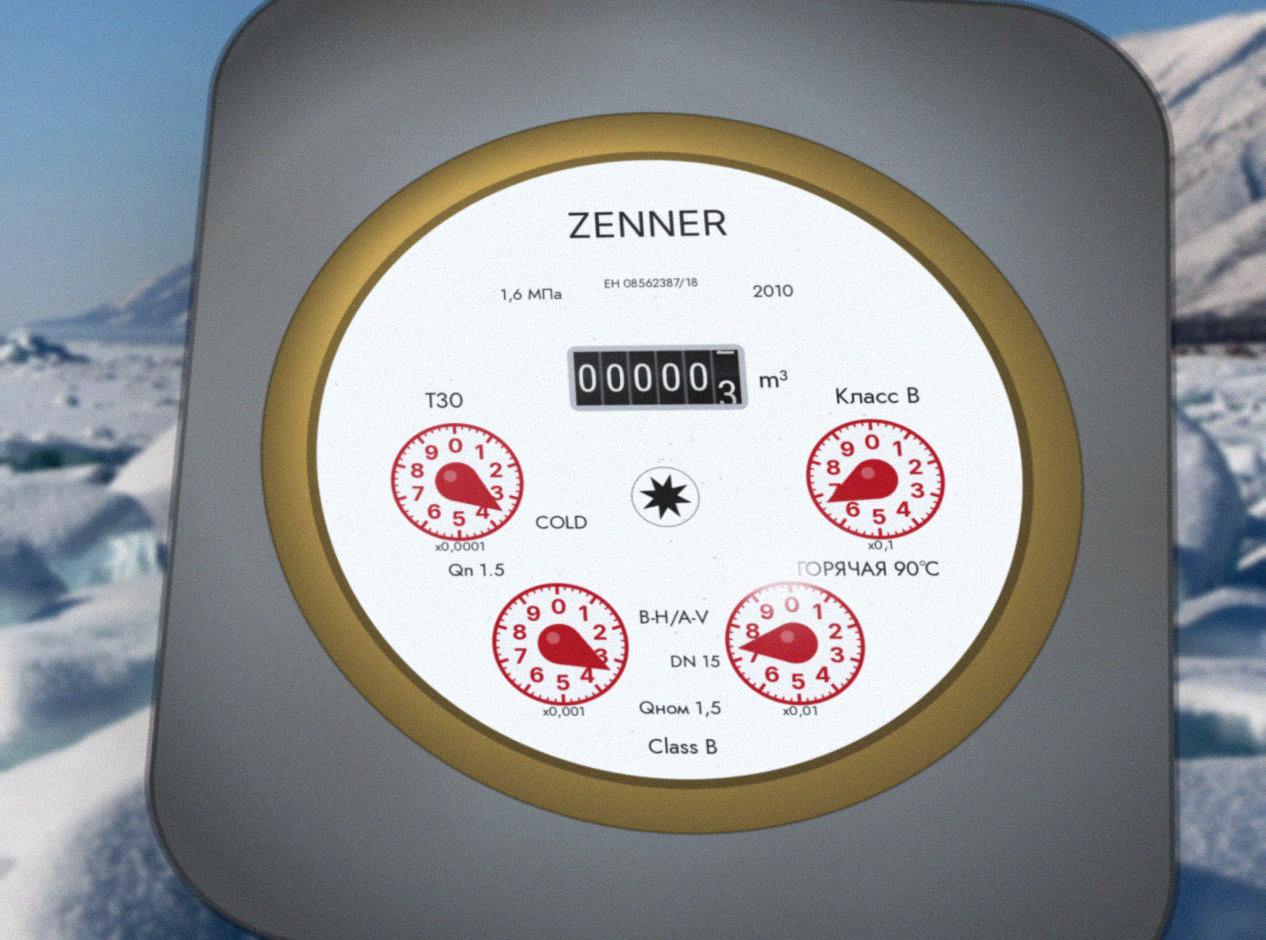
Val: 2.6733
